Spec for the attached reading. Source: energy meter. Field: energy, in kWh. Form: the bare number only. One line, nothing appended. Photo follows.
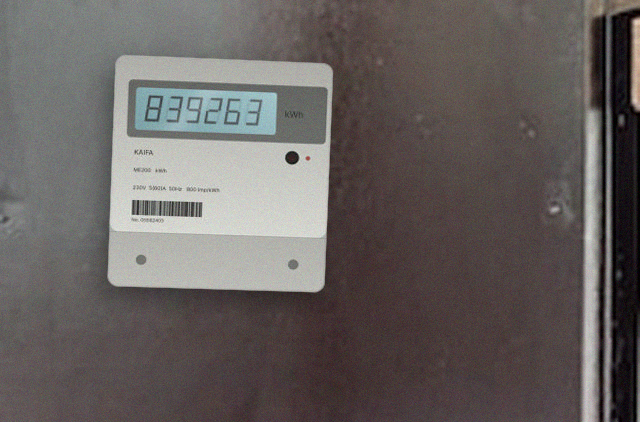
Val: 839263
